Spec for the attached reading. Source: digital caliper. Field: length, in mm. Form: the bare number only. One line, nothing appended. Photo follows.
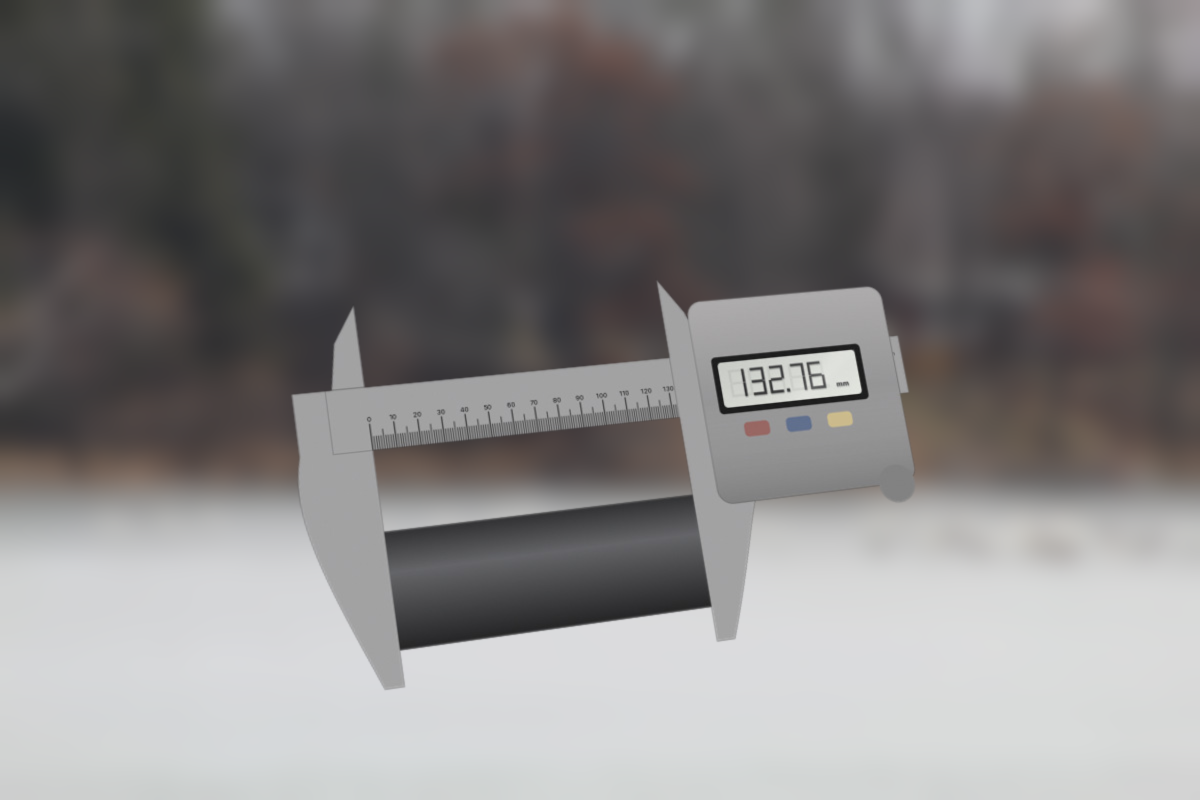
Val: 132.76
